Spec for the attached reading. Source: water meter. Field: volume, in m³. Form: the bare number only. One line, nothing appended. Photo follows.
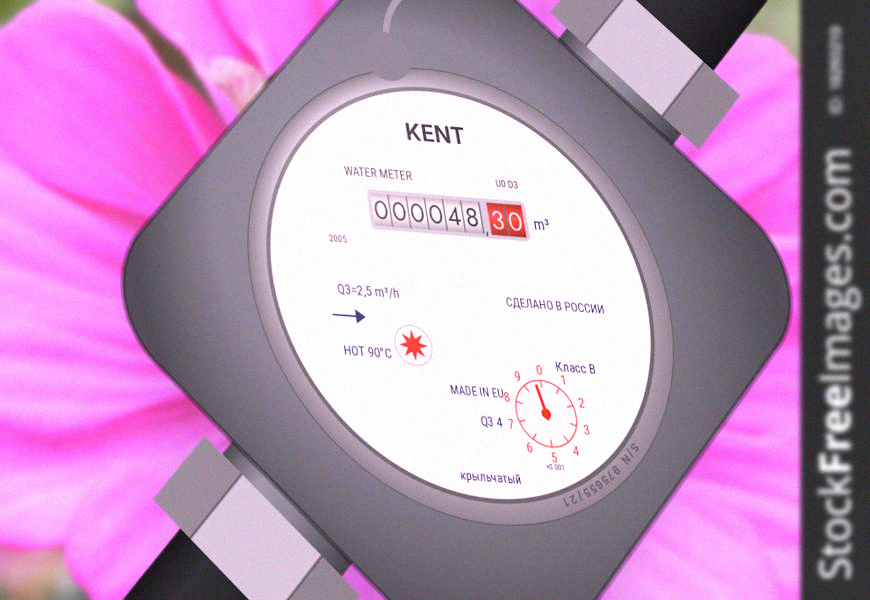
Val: 48.299
